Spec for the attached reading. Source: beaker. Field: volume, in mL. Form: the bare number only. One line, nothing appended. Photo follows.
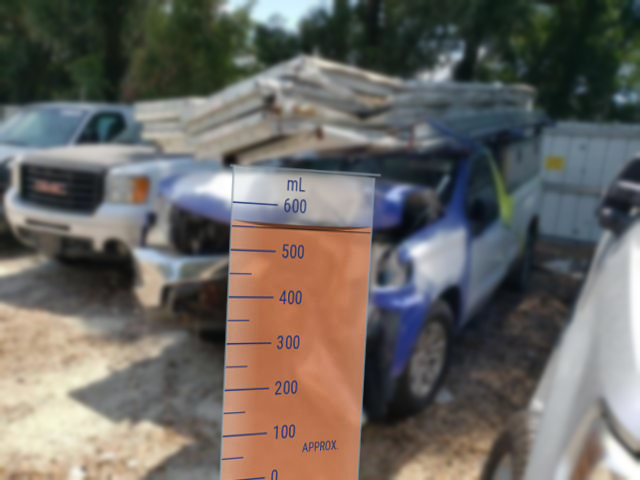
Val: 550
